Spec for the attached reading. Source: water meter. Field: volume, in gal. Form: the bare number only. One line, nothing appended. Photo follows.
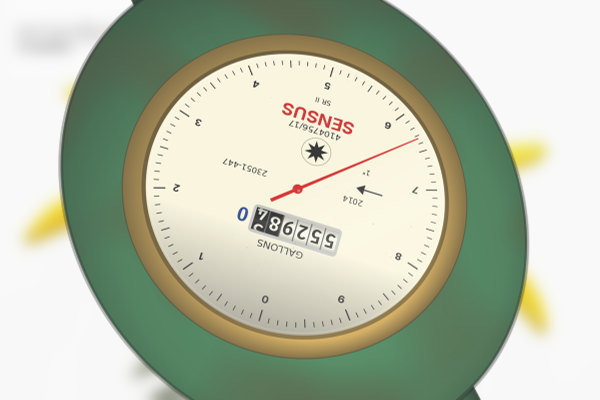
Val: 5529836.3
